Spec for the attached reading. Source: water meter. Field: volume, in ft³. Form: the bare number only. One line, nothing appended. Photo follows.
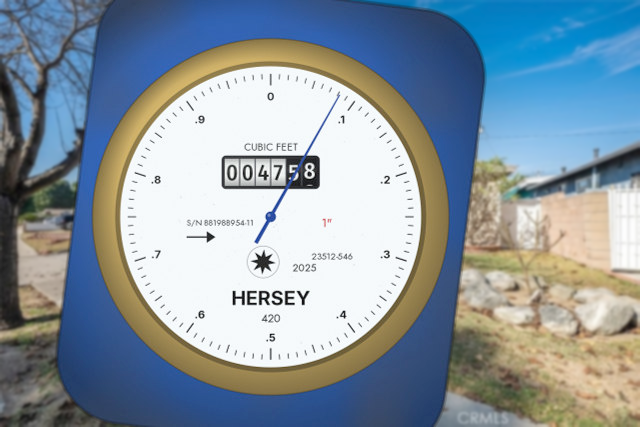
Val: 4758.08
